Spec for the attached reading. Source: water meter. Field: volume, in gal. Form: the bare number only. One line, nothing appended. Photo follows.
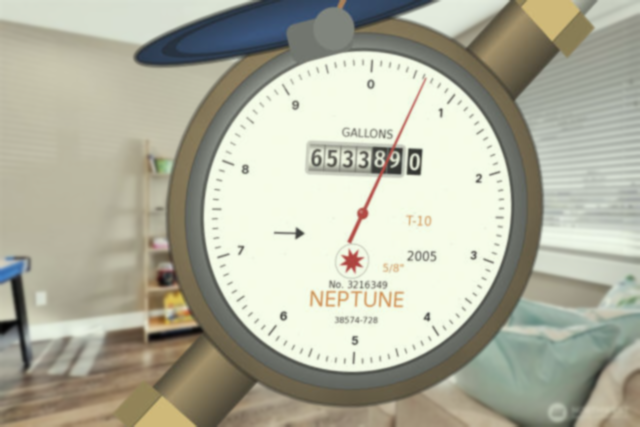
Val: 6533890.6
